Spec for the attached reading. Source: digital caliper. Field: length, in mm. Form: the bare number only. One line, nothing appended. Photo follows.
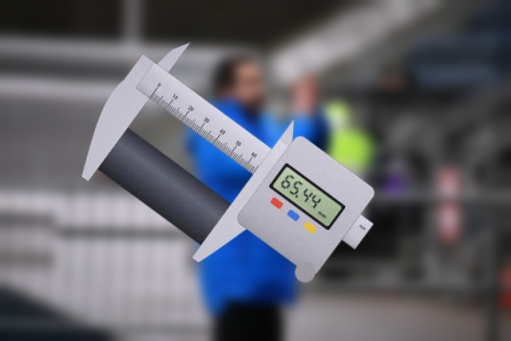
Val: 65.44
